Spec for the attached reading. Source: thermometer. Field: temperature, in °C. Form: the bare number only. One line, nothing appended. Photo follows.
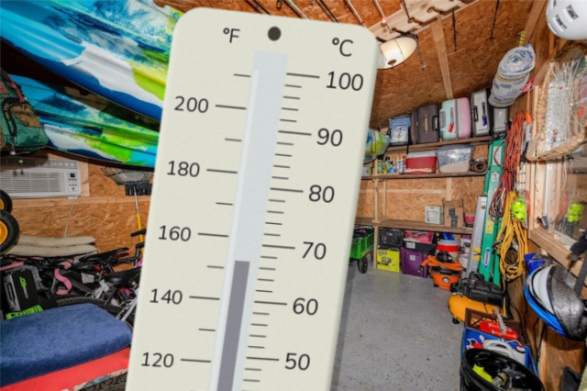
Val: 67
